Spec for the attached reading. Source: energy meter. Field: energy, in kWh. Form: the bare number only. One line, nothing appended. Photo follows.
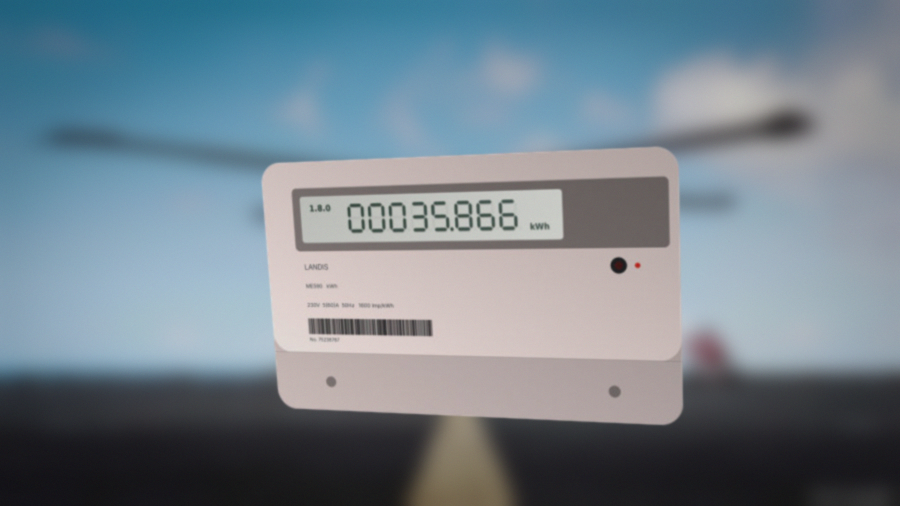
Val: 35.866
